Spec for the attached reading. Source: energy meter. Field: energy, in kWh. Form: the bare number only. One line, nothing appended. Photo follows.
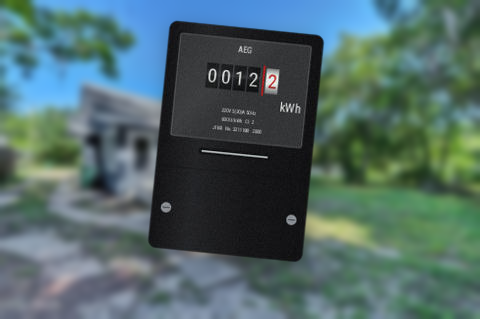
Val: 12.2
